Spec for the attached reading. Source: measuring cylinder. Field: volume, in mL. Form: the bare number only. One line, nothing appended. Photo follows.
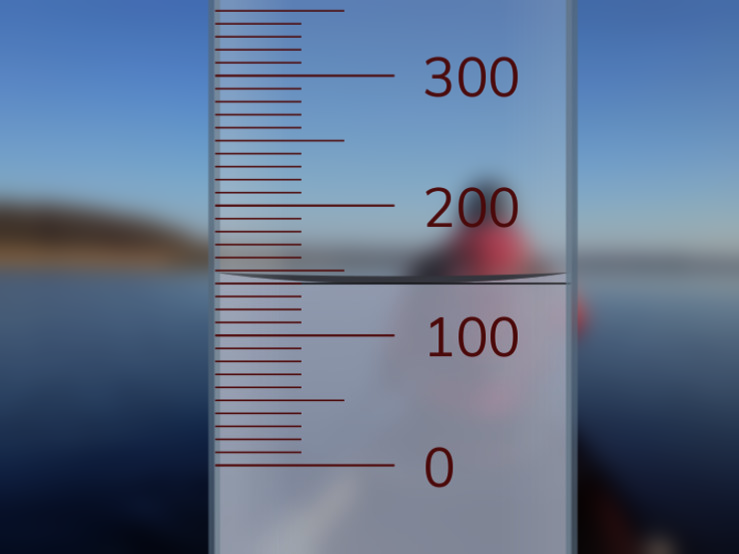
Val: 140
